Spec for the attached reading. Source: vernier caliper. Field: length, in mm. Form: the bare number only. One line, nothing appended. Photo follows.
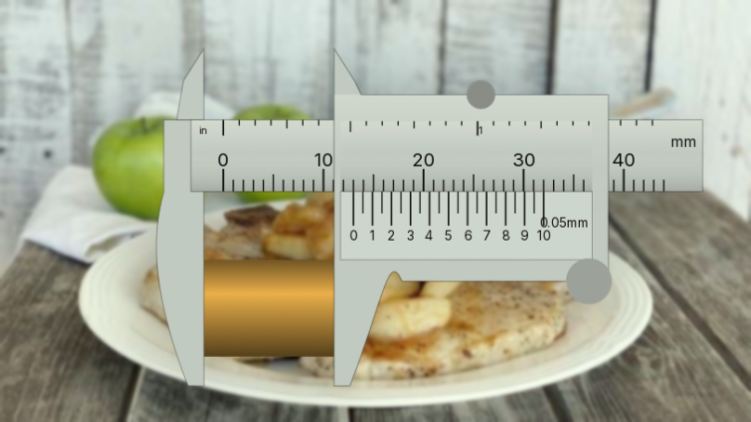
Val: 13.0
